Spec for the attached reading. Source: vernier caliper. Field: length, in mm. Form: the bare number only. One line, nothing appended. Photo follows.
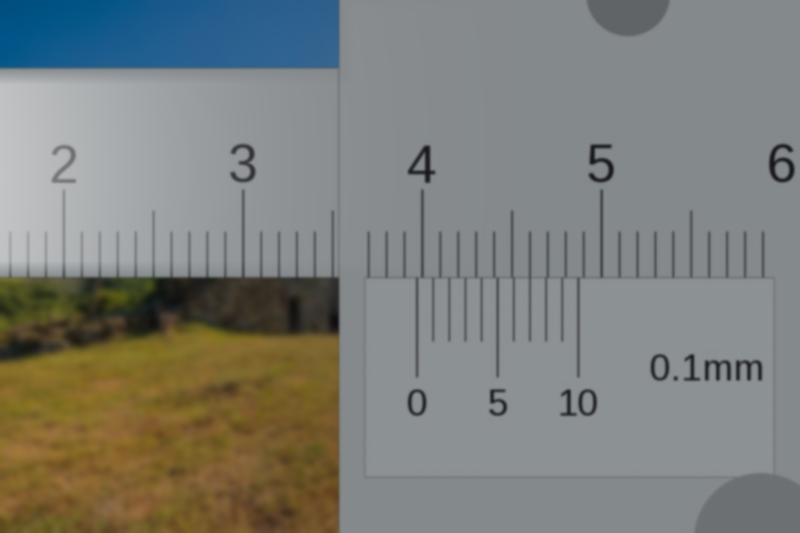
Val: 39.7
